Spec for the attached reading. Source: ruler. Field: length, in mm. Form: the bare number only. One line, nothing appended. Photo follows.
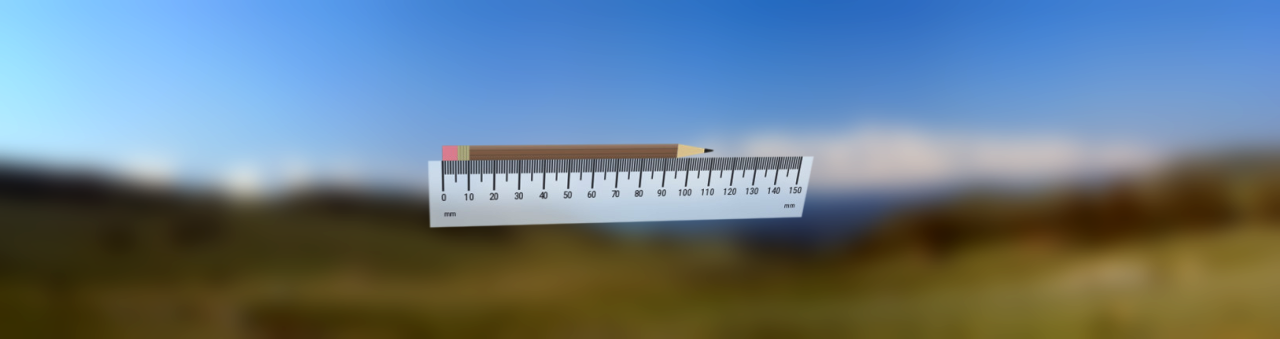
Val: 110
